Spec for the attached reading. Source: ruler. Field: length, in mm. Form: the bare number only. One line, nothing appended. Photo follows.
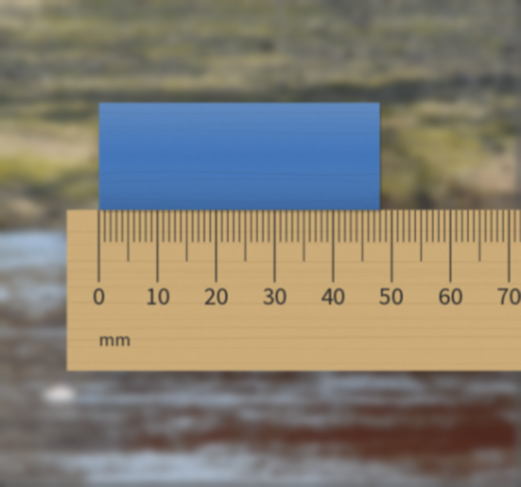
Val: 48
